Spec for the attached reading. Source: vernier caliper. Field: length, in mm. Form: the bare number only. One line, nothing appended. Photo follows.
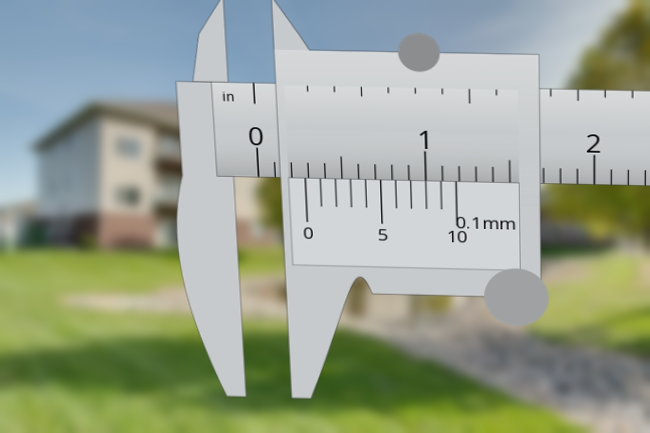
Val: 2.8
